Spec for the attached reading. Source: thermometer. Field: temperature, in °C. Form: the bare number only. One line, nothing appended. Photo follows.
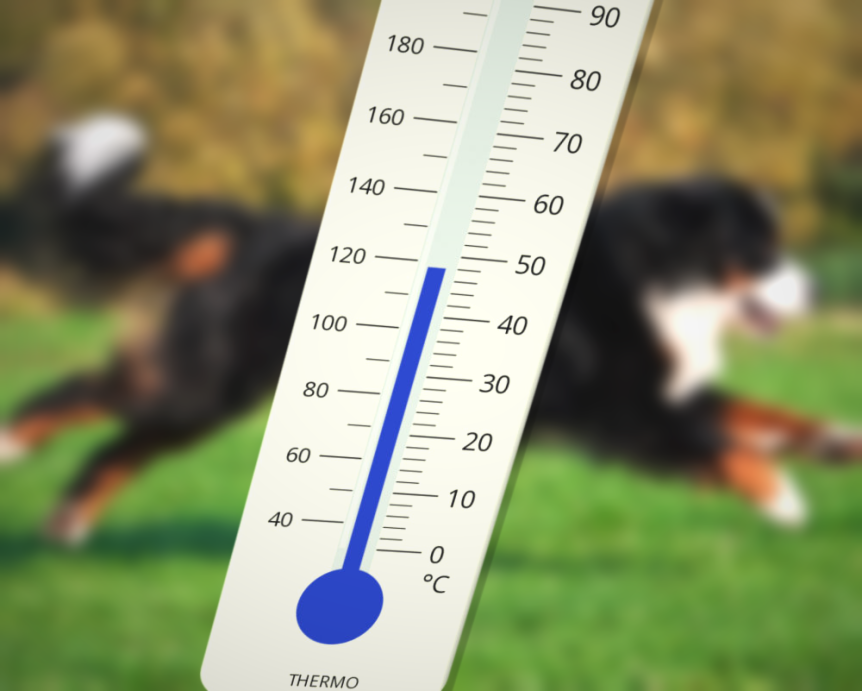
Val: 48
